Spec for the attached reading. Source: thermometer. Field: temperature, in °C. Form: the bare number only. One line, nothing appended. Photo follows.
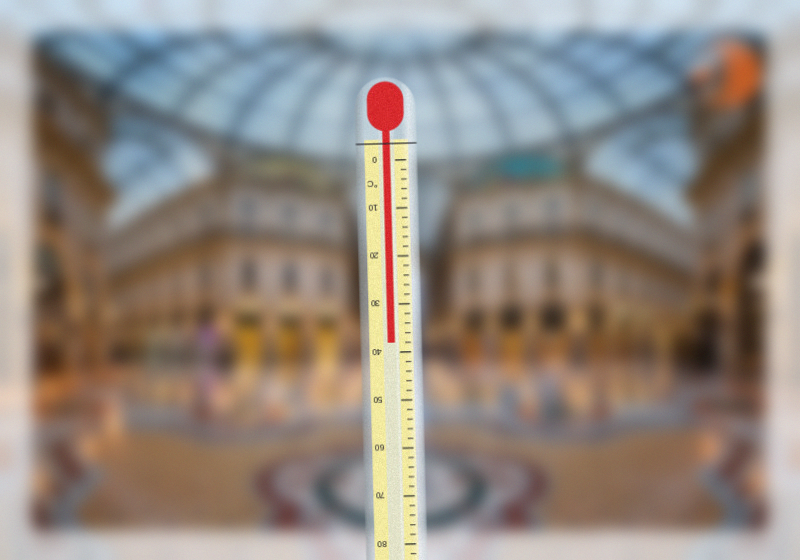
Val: 38
